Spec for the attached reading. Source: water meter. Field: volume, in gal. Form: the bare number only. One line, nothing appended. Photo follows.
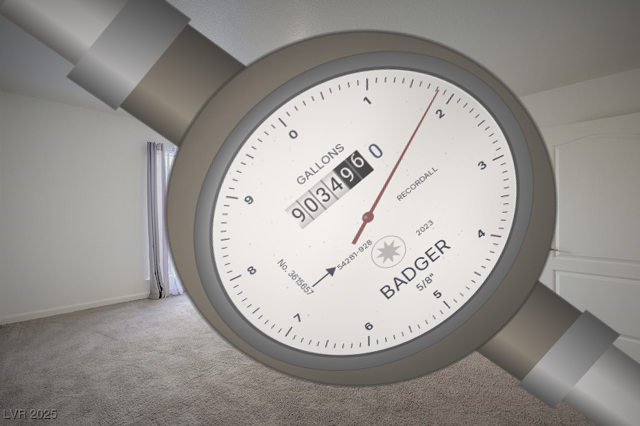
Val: 9034961.8
